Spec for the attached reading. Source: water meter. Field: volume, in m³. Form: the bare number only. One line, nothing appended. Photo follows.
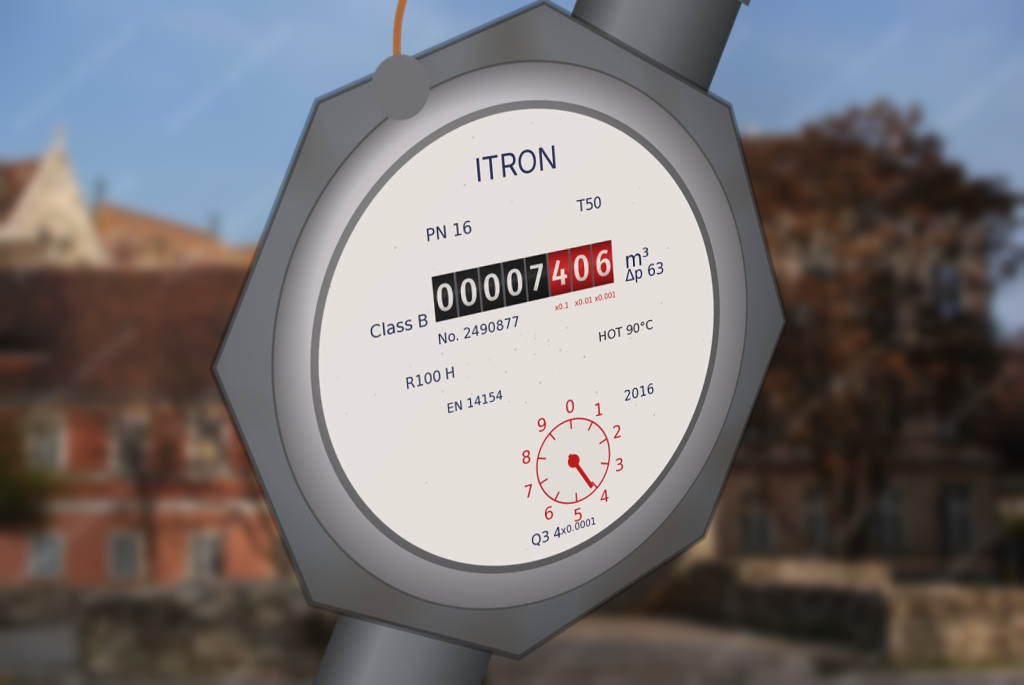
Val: 7.4064
